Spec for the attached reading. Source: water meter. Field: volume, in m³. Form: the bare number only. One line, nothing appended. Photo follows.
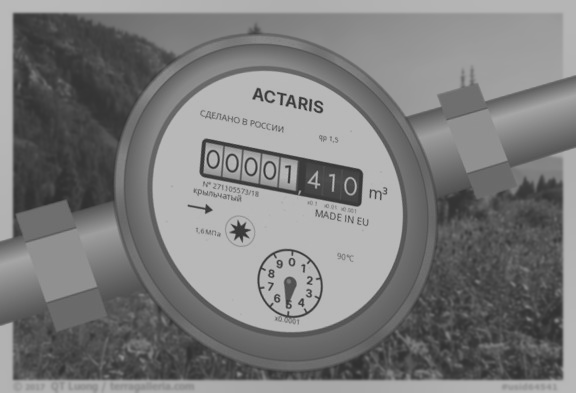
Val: 1.4105
